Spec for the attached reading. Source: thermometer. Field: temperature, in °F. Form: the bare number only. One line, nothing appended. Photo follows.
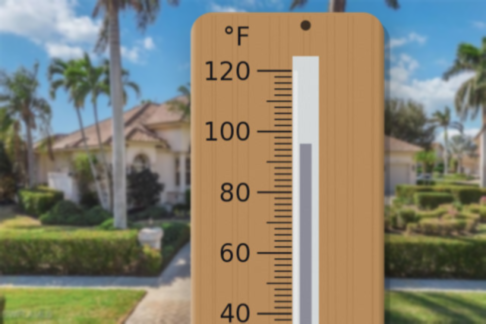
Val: 96
